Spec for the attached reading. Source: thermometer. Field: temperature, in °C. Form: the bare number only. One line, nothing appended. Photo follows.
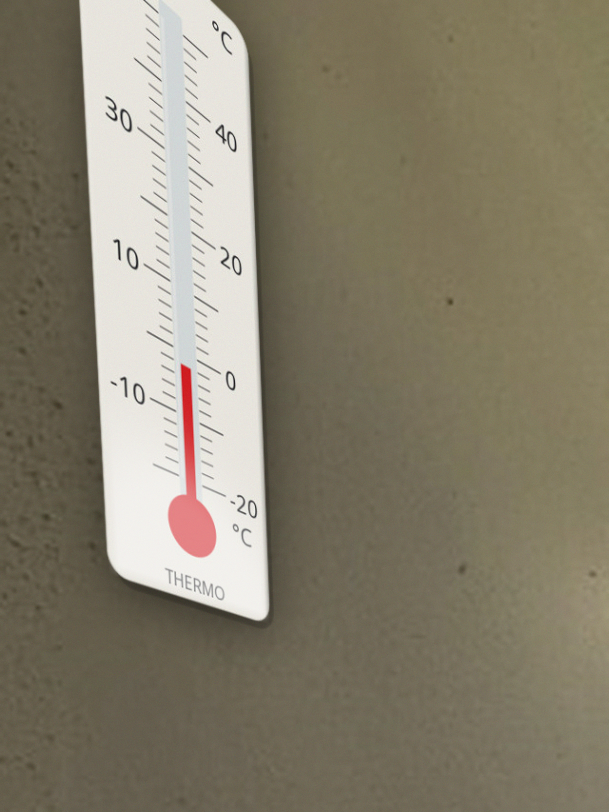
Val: -2
